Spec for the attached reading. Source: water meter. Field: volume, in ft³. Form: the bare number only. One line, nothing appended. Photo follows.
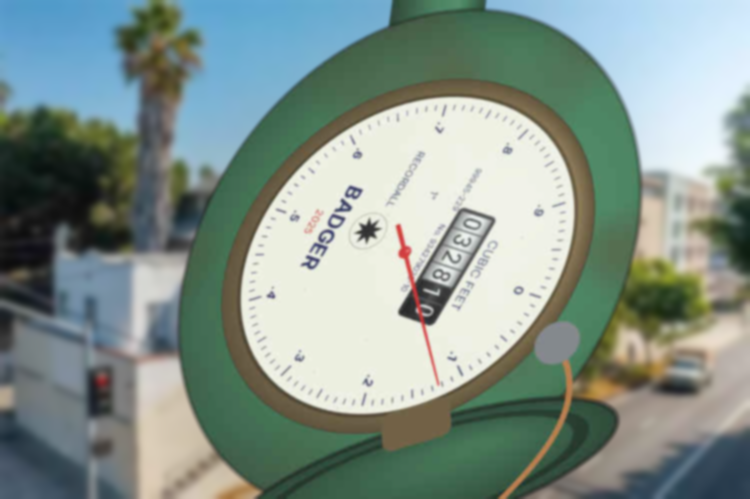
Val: 32810.12
